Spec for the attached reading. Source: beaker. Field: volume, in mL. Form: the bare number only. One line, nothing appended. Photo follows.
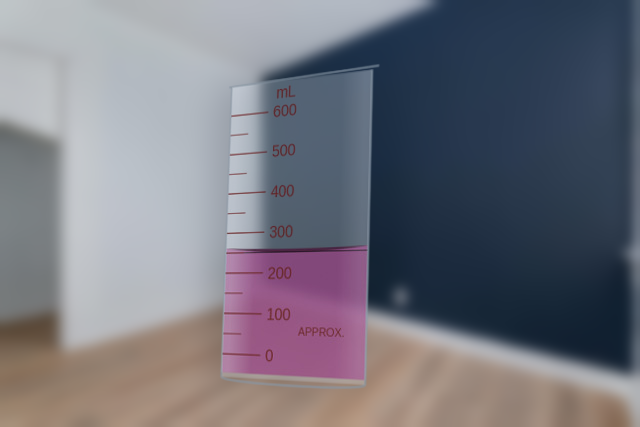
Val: 250
